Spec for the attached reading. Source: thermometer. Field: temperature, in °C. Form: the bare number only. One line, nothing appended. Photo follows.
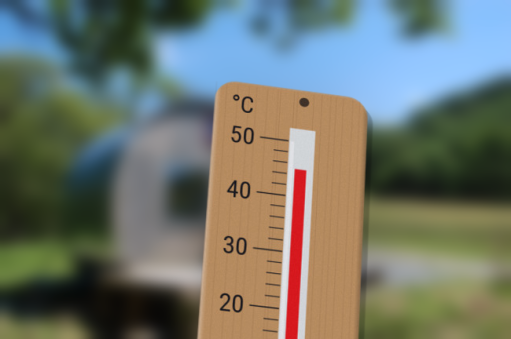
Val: 45
